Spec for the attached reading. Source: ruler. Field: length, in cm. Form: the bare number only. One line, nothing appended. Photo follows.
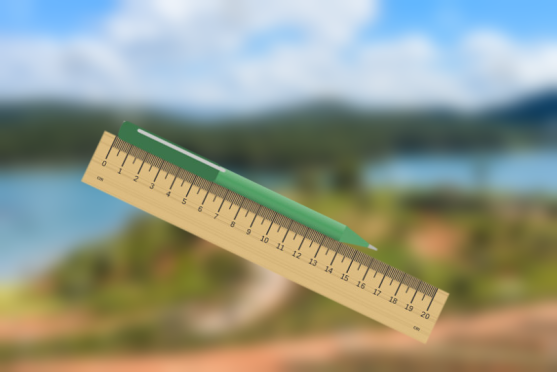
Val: 16
